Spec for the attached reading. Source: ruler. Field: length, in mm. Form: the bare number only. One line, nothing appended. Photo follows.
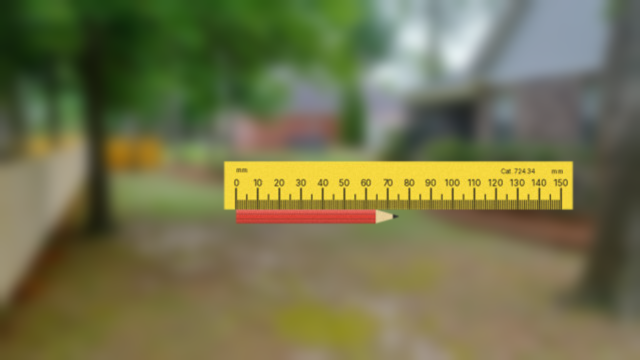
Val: 75
